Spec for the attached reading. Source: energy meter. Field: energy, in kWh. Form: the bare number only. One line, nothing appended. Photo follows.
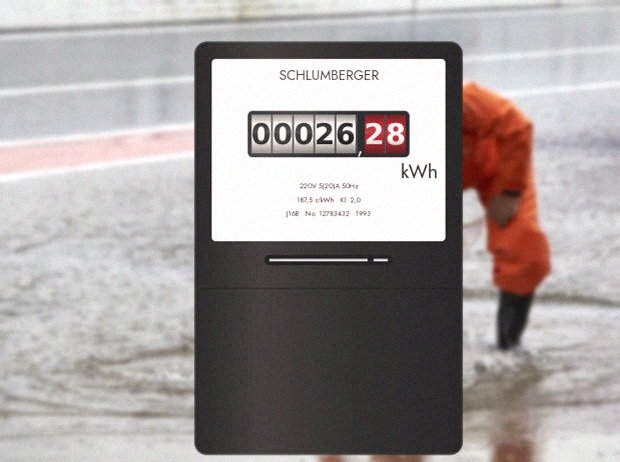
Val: 26.28
